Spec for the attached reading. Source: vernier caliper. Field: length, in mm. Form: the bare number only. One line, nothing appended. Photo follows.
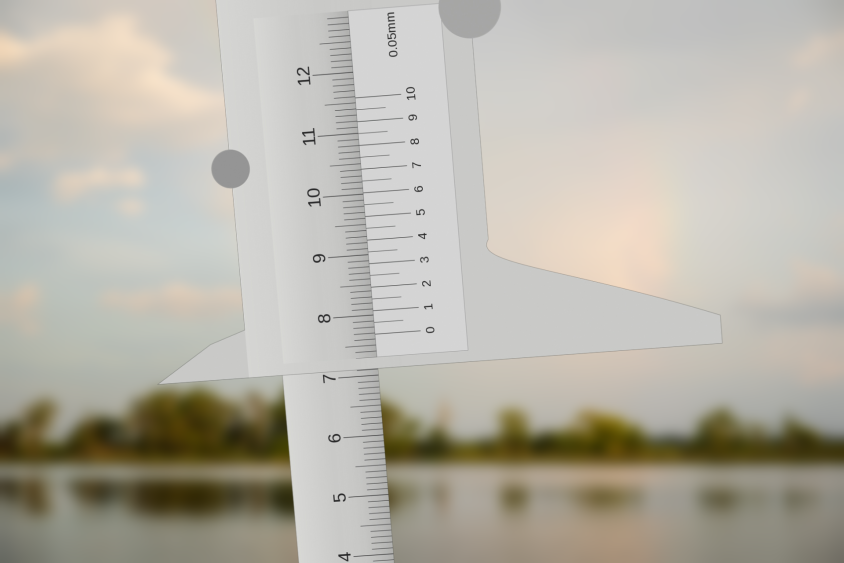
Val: 76.8
